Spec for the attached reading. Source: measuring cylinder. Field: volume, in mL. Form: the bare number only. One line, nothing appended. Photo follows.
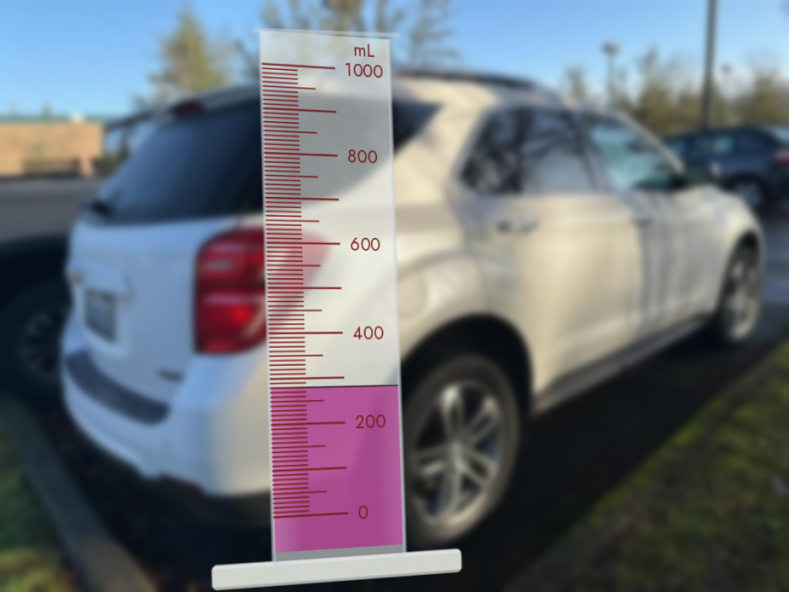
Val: 280
